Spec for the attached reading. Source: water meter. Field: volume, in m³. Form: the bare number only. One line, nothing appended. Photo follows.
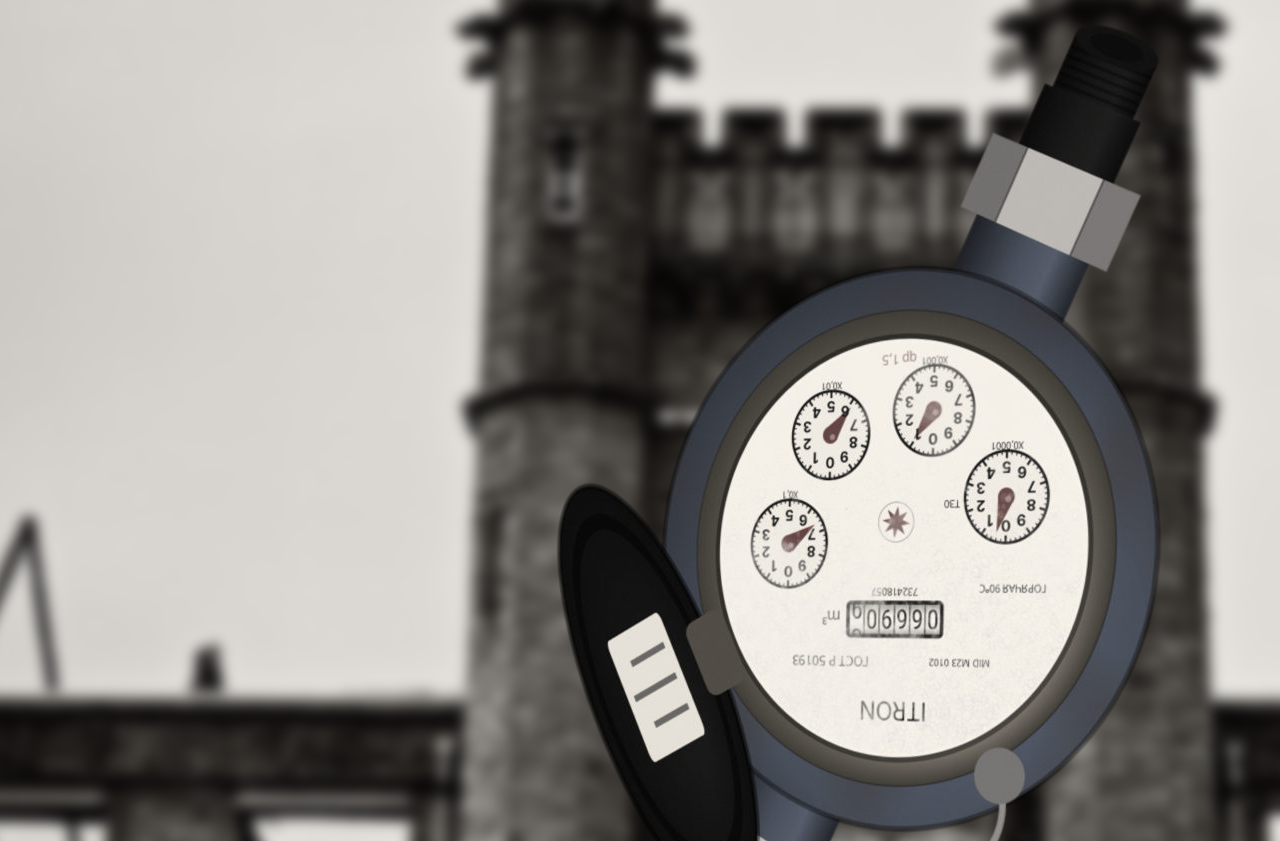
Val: 66908.6610
